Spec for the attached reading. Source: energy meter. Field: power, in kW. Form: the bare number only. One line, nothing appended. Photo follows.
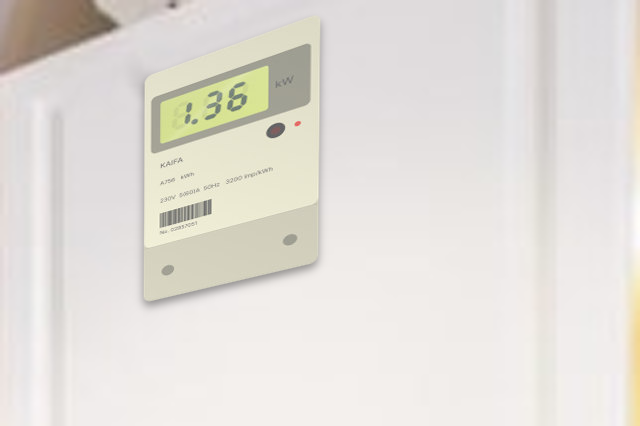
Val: 1.36
